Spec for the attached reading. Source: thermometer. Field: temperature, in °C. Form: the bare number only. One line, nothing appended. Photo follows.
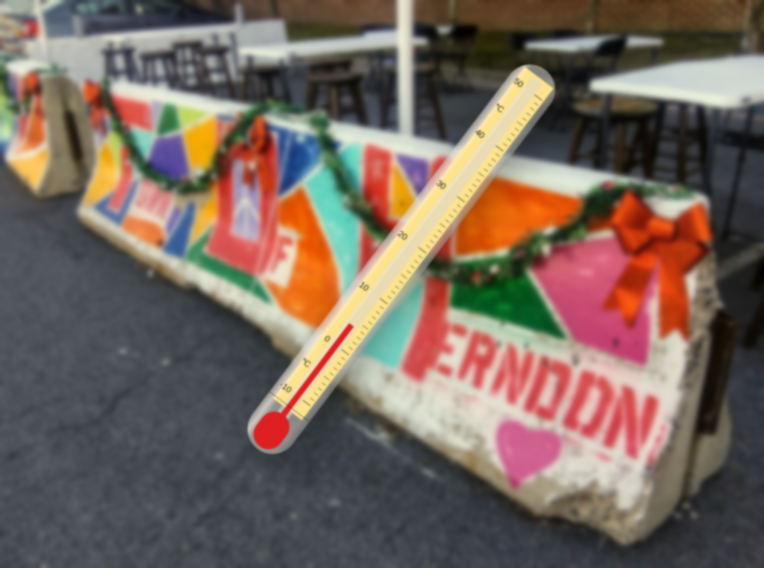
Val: 4
